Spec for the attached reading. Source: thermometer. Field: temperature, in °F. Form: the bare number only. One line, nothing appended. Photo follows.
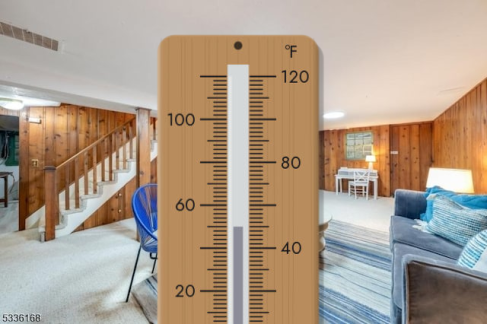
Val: 50
